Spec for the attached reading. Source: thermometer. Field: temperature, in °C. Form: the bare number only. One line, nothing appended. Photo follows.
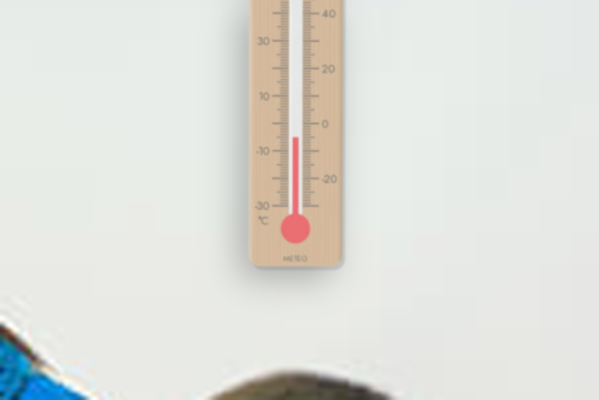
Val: -5
